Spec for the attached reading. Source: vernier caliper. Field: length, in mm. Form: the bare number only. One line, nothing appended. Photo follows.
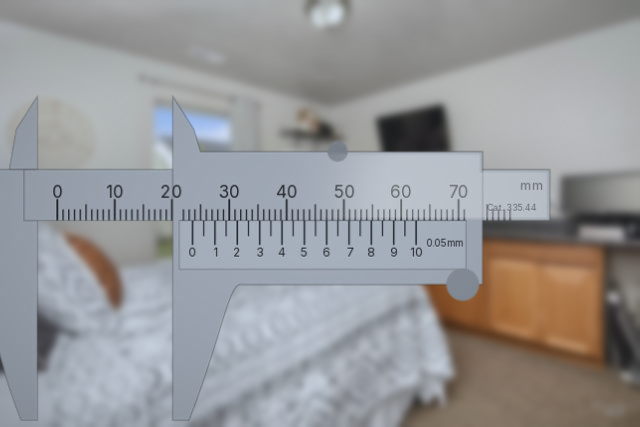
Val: 23.6
